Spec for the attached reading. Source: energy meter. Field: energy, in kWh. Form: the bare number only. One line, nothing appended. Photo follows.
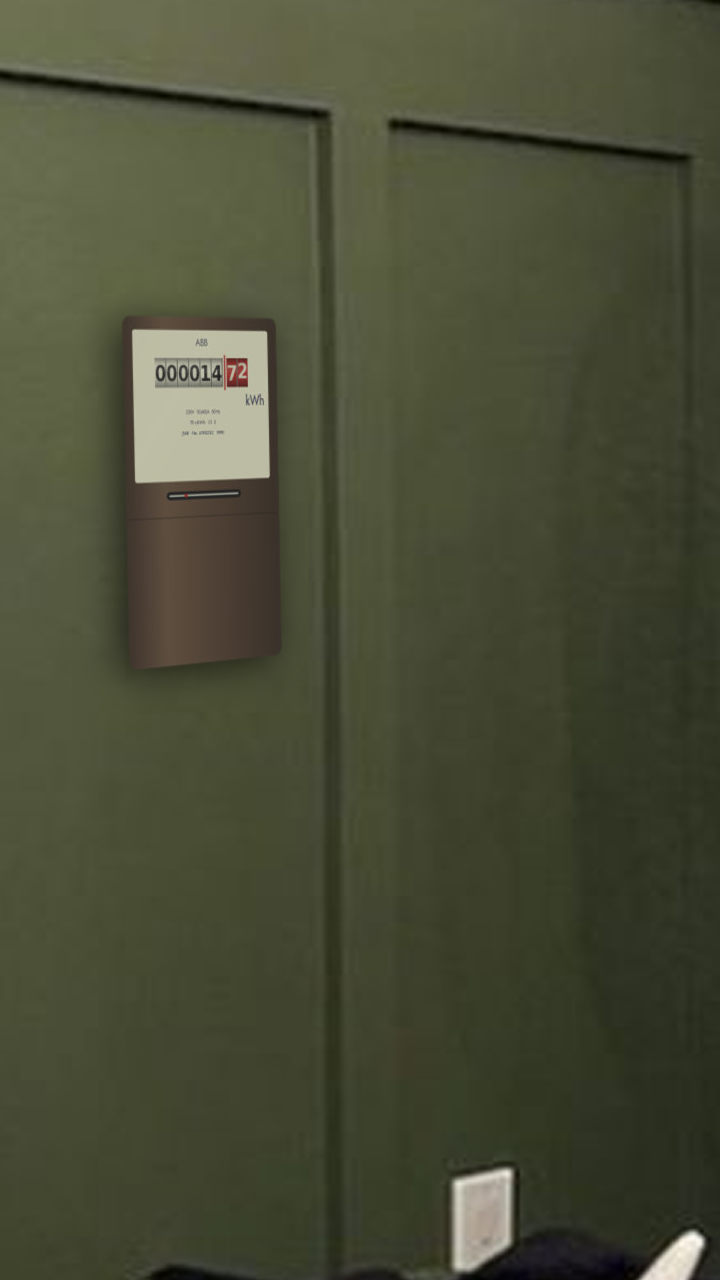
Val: 14.72
